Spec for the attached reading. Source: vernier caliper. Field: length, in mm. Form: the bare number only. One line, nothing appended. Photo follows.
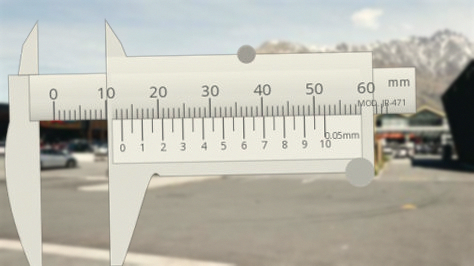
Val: 13.0
